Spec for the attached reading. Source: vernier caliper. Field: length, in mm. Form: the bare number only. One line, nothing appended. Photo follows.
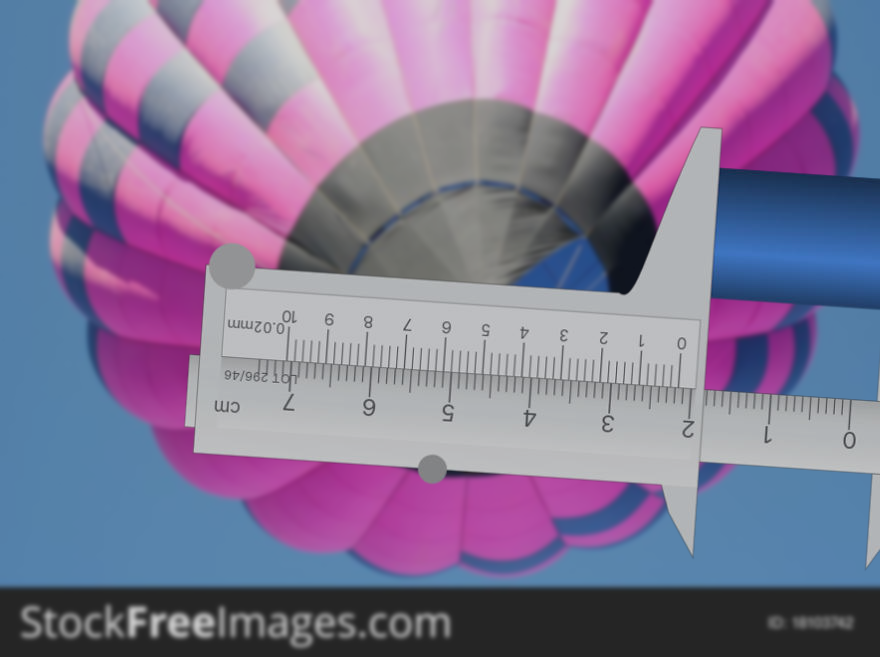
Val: 21.6
